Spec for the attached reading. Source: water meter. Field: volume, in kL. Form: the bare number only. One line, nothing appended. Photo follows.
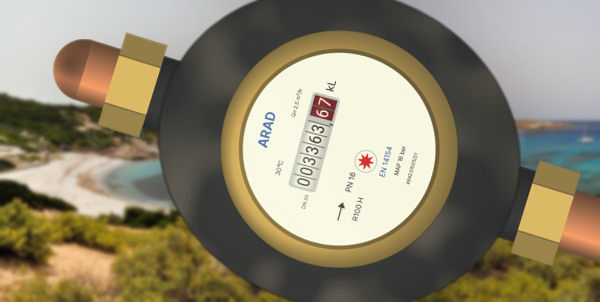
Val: 3363.67
